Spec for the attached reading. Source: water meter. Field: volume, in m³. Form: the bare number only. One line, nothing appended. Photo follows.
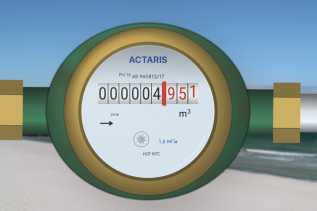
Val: 4.951
